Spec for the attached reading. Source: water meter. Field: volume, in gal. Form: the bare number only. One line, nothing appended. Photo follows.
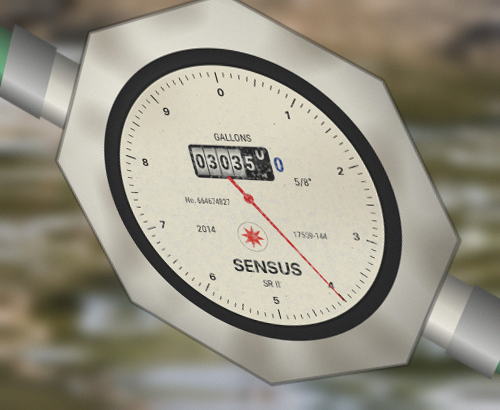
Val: 303504.0
